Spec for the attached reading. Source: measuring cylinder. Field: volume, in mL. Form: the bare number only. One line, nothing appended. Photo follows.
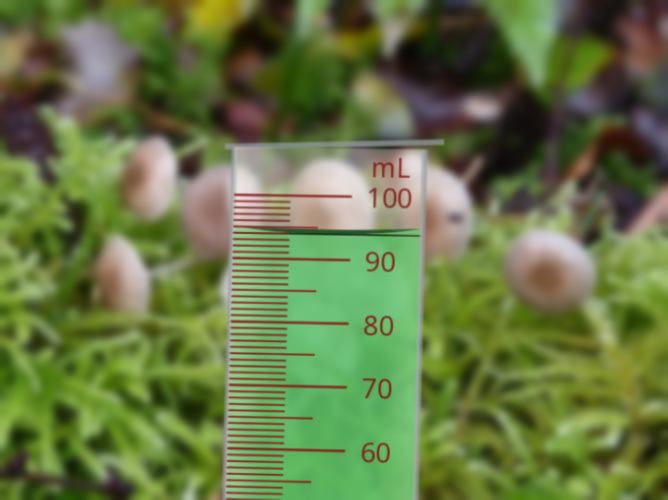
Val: 94
